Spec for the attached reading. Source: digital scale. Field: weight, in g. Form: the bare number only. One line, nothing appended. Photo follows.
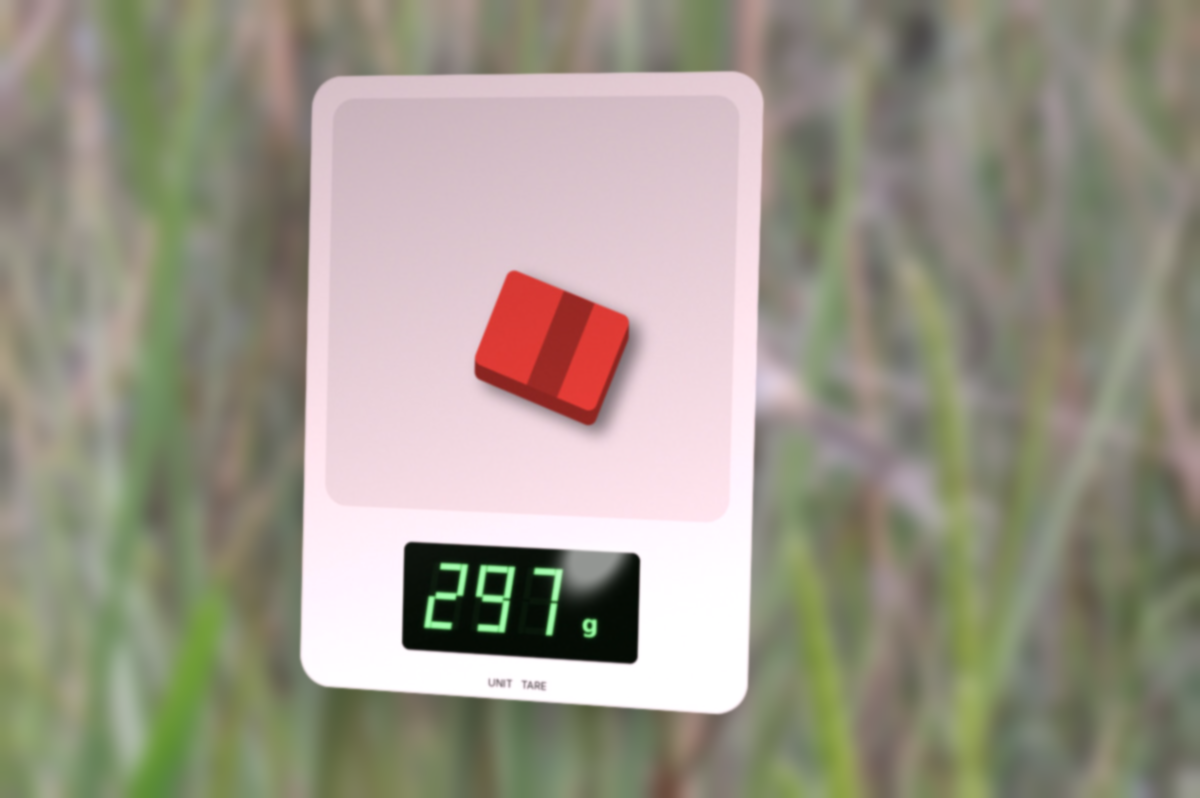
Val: 297
